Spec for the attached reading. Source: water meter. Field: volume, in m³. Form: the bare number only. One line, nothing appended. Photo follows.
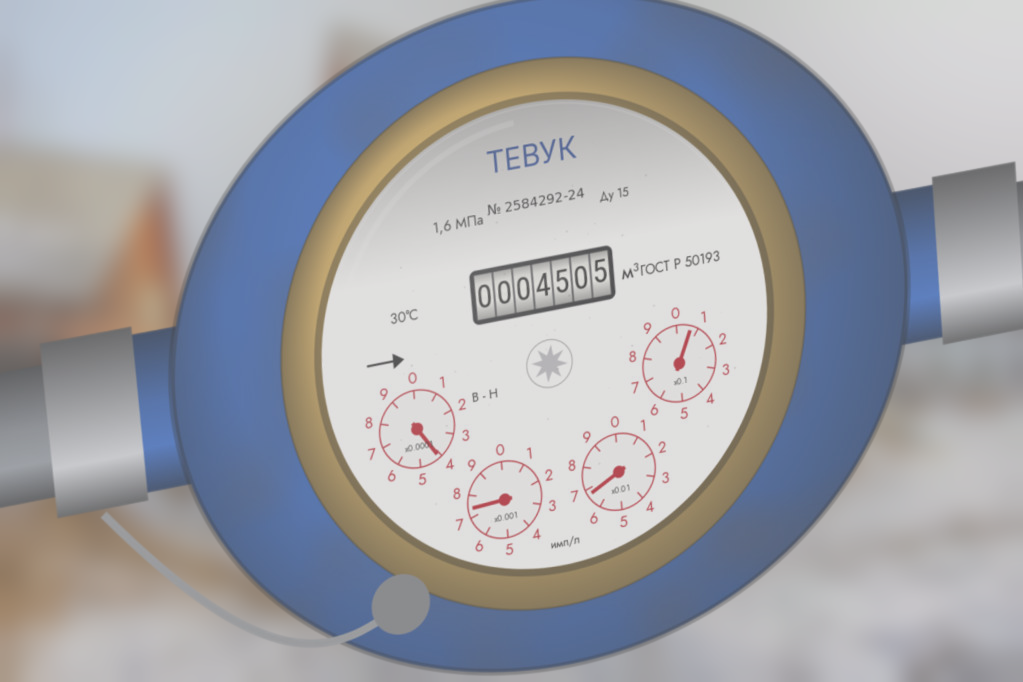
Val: 4505.0674
